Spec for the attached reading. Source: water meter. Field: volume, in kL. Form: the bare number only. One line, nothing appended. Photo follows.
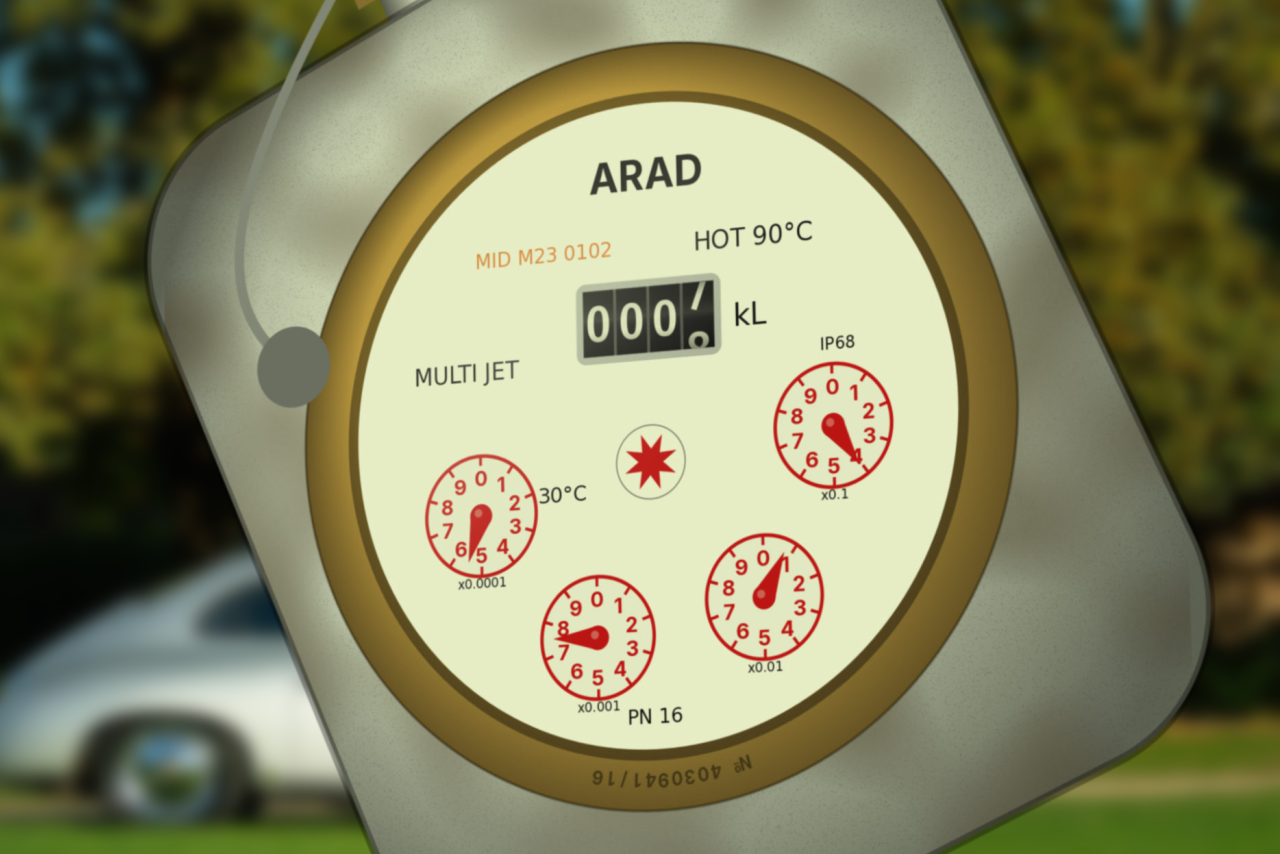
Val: 7.4075
